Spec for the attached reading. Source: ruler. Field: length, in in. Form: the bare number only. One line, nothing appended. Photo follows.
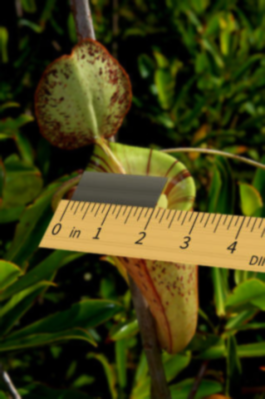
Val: 2
